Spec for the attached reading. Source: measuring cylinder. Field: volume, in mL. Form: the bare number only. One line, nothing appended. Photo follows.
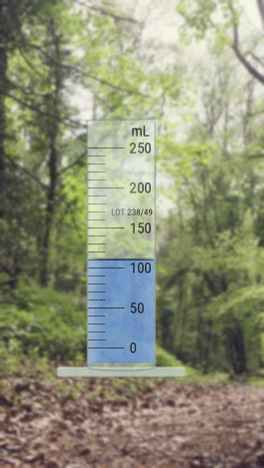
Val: 110
